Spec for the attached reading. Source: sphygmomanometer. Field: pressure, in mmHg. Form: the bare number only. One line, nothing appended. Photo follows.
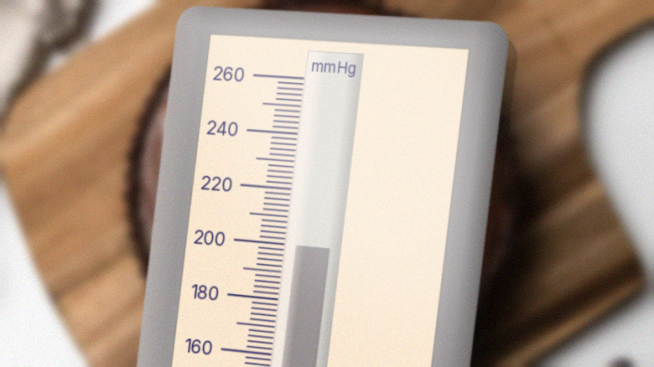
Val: 200
